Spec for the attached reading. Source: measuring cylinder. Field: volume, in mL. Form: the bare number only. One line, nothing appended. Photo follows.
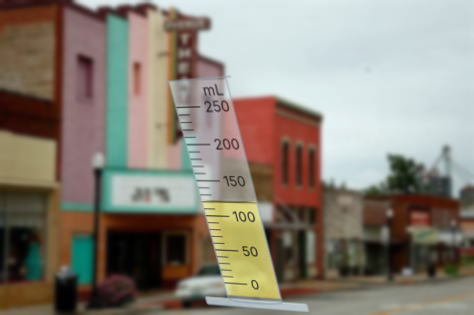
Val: 120
